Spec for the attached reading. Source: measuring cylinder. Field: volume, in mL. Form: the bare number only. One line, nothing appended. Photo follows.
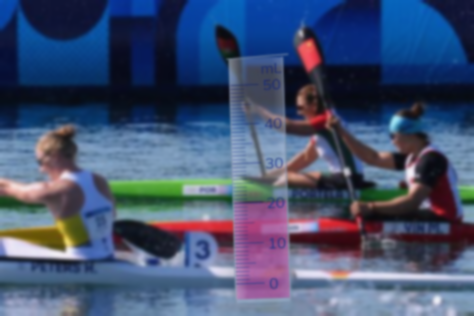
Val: 20
